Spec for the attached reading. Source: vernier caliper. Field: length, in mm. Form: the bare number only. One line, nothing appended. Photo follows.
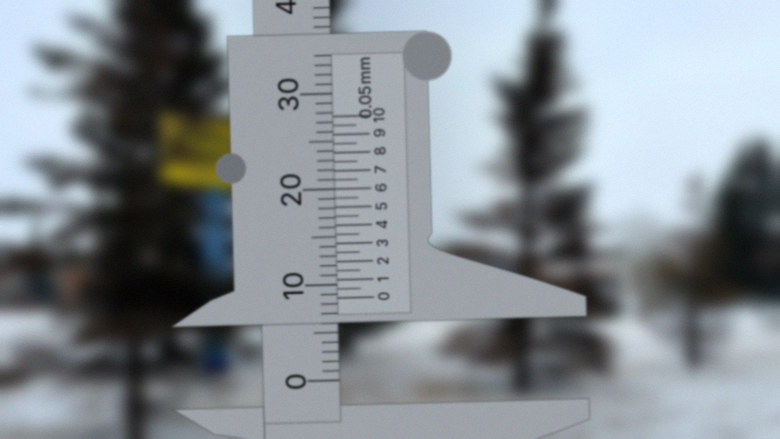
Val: 8.6
